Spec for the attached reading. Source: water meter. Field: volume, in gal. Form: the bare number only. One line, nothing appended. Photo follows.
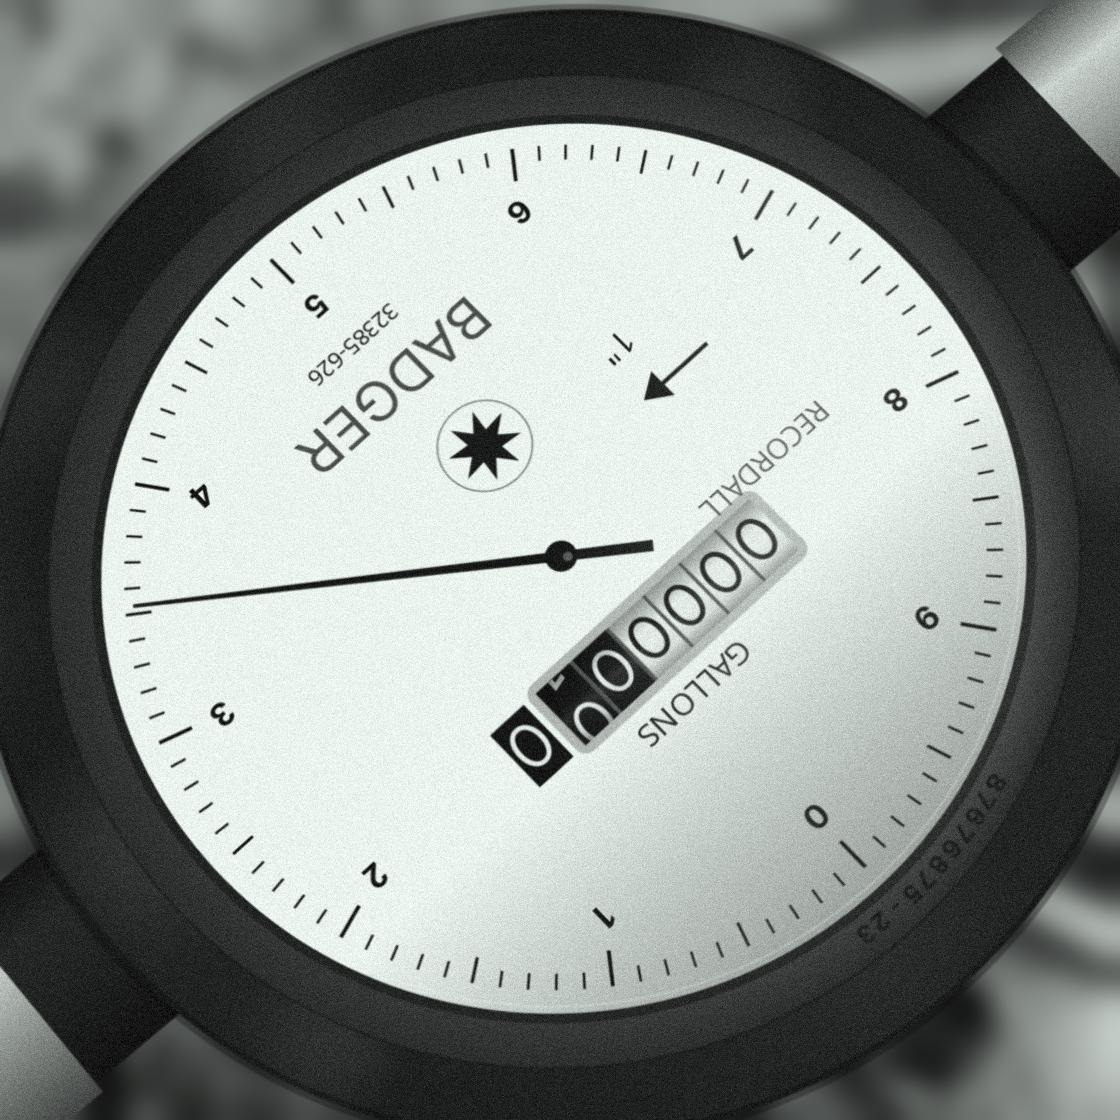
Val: 3.5
